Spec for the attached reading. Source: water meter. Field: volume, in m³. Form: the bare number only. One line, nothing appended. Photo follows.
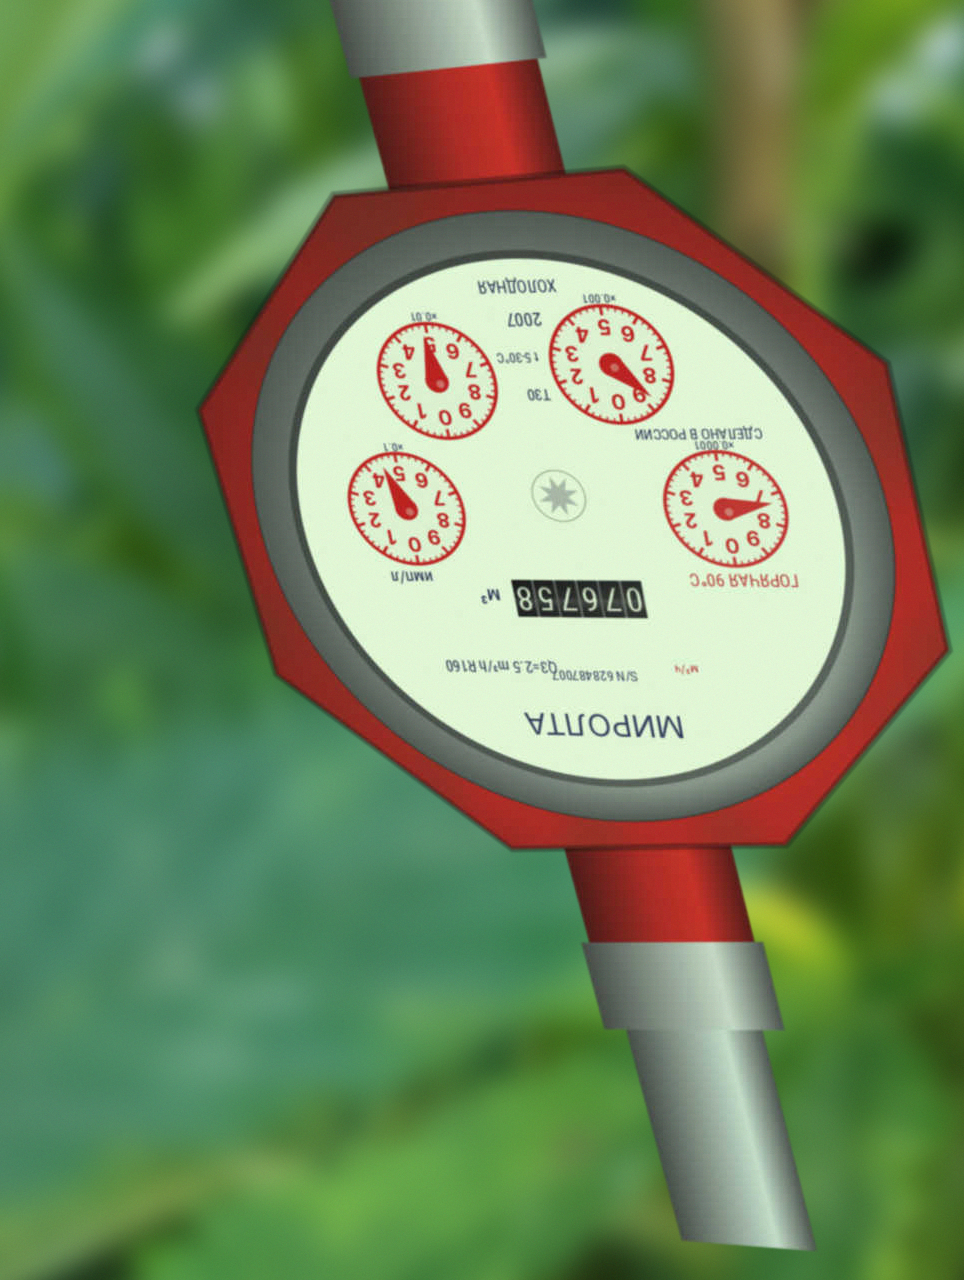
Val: 76758.4487
